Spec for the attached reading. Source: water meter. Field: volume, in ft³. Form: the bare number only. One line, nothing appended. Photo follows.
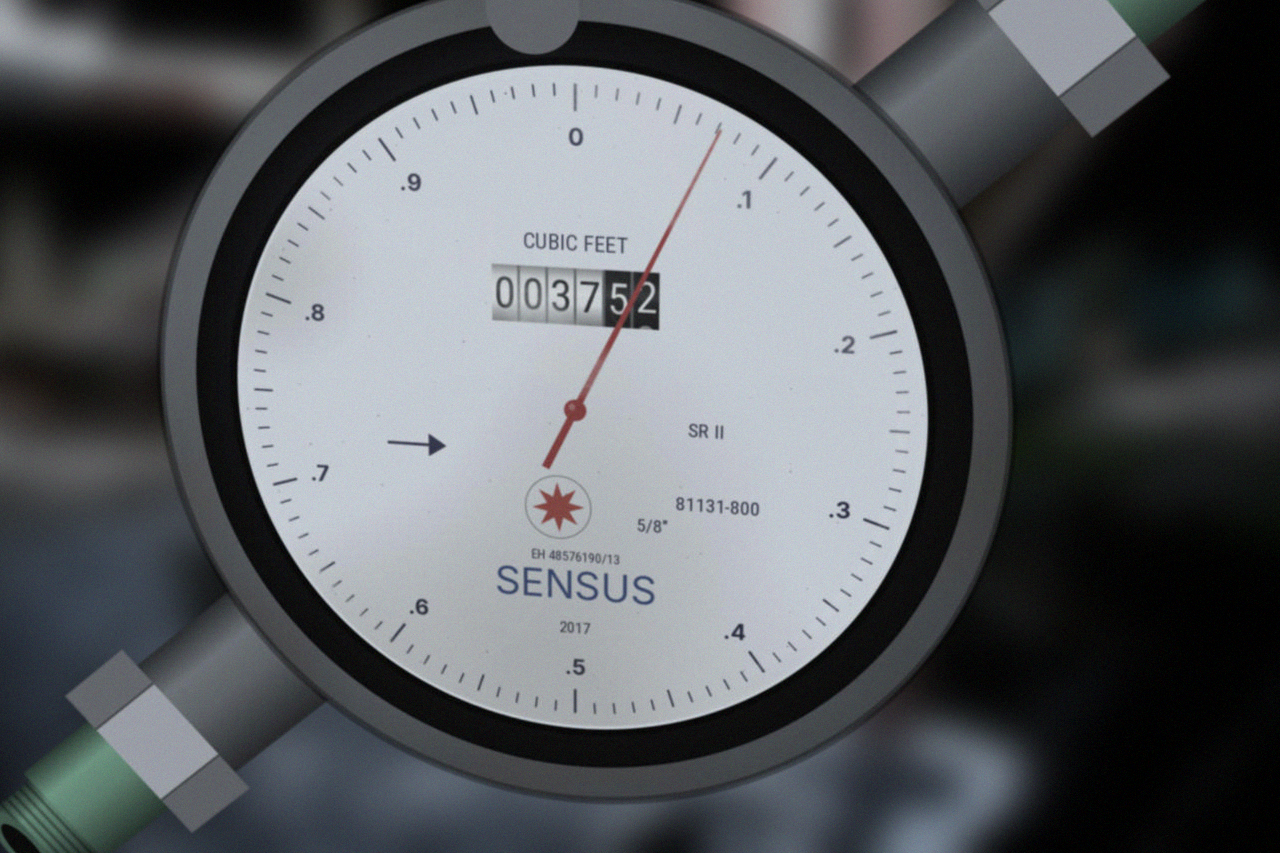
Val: 3752.07
